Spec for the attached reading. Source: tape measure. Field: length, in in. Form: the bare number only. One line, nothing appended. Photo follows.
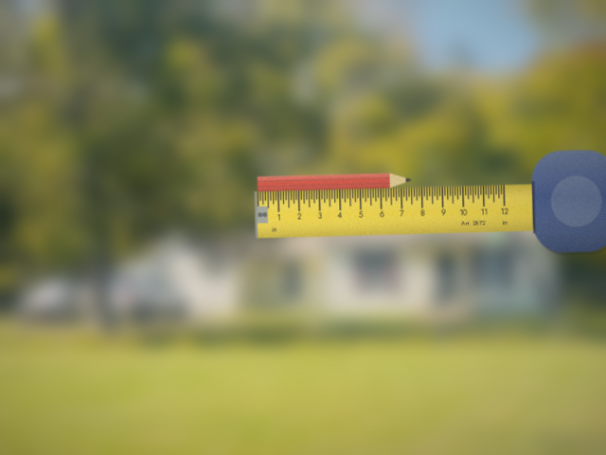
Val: 7.5
